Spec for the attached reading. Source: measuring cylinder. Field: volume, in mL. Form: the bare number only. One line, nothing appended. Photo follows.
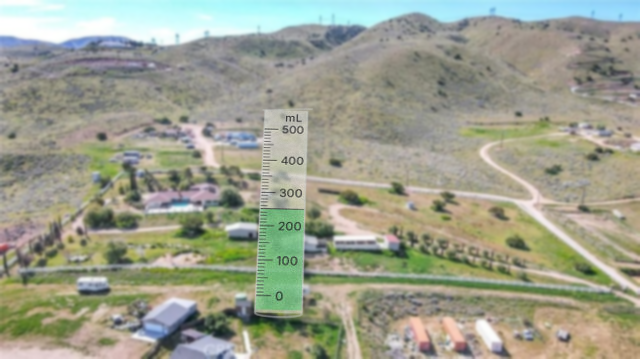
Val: 250
